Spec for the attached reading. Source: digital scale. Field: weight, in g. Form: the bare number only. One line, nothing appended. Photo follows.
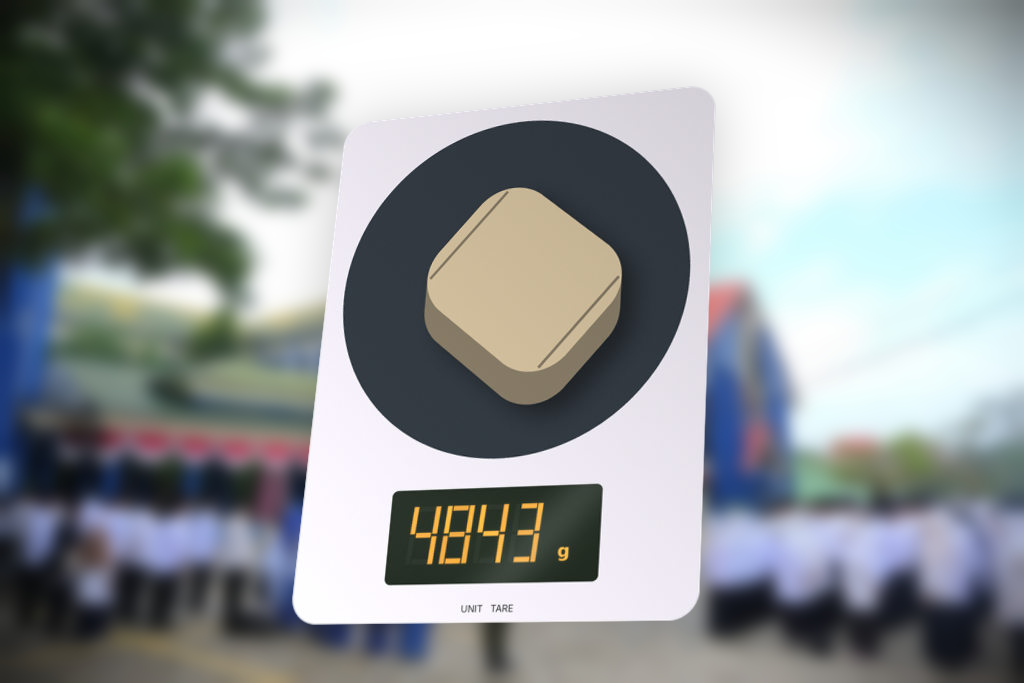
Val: 4843
